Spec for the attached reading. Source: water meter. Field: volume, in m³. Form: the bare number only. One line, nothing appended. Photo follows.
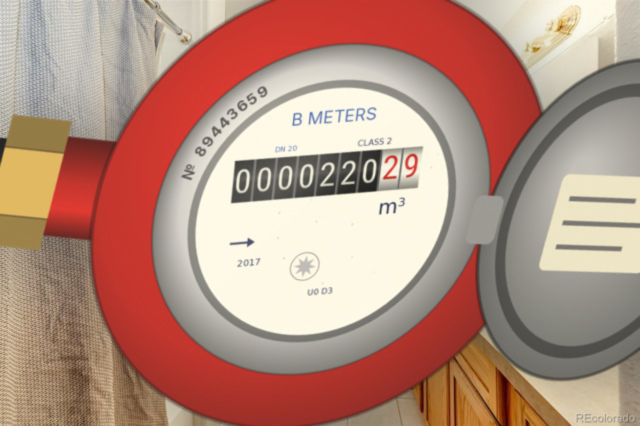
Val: 220.29
